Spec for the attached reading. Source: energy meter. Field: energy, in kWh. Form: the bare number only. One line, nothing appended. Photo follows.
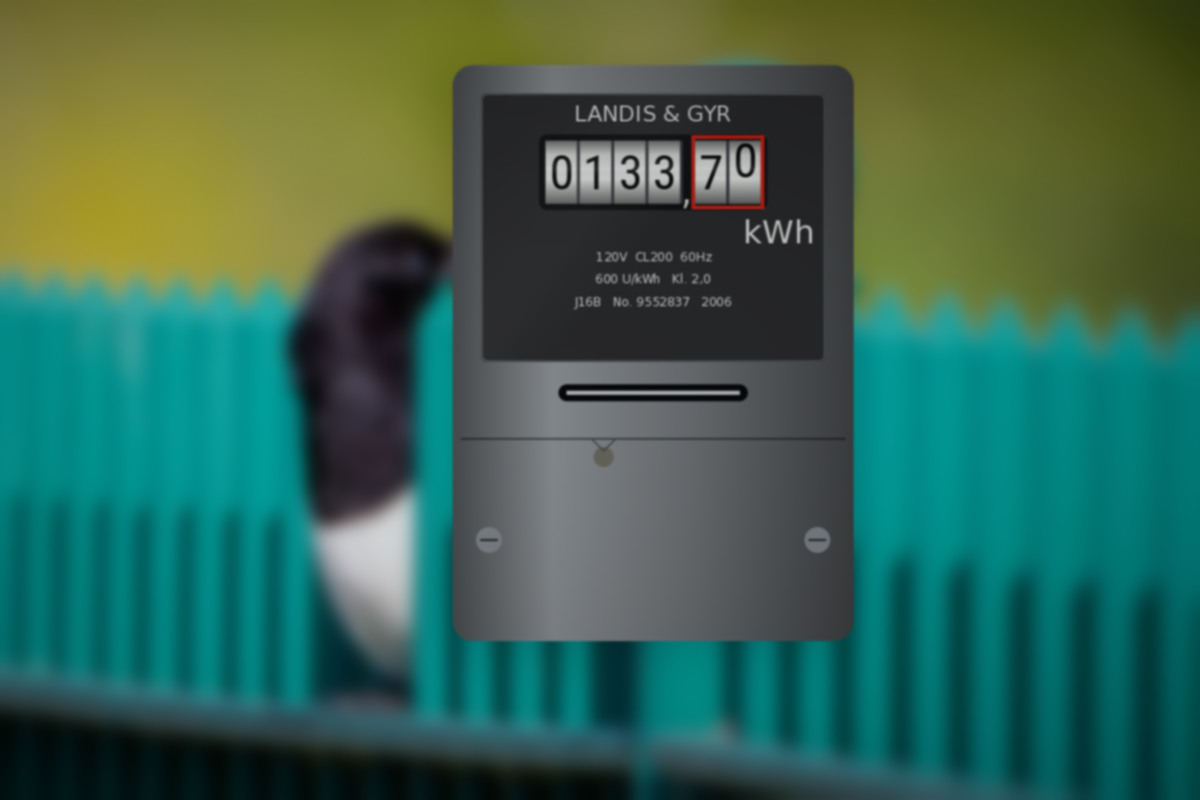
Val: 133.70
